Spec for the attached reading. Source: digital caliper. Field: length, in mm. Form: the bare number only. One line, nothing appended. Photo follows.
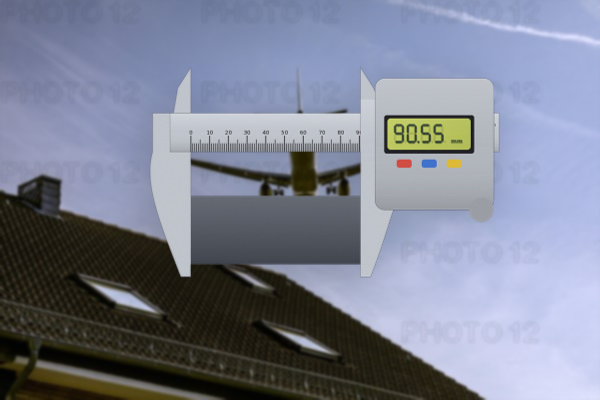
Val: 90.55
